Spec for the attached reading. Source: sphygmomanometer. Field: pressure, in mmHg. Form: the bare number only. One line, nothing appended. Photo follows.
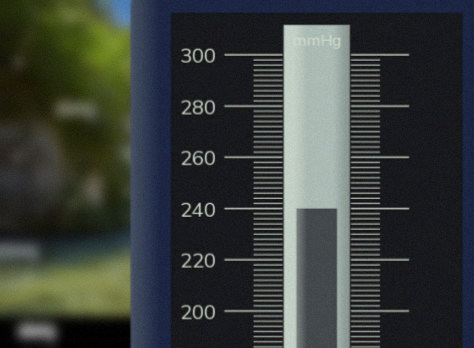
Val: 240
